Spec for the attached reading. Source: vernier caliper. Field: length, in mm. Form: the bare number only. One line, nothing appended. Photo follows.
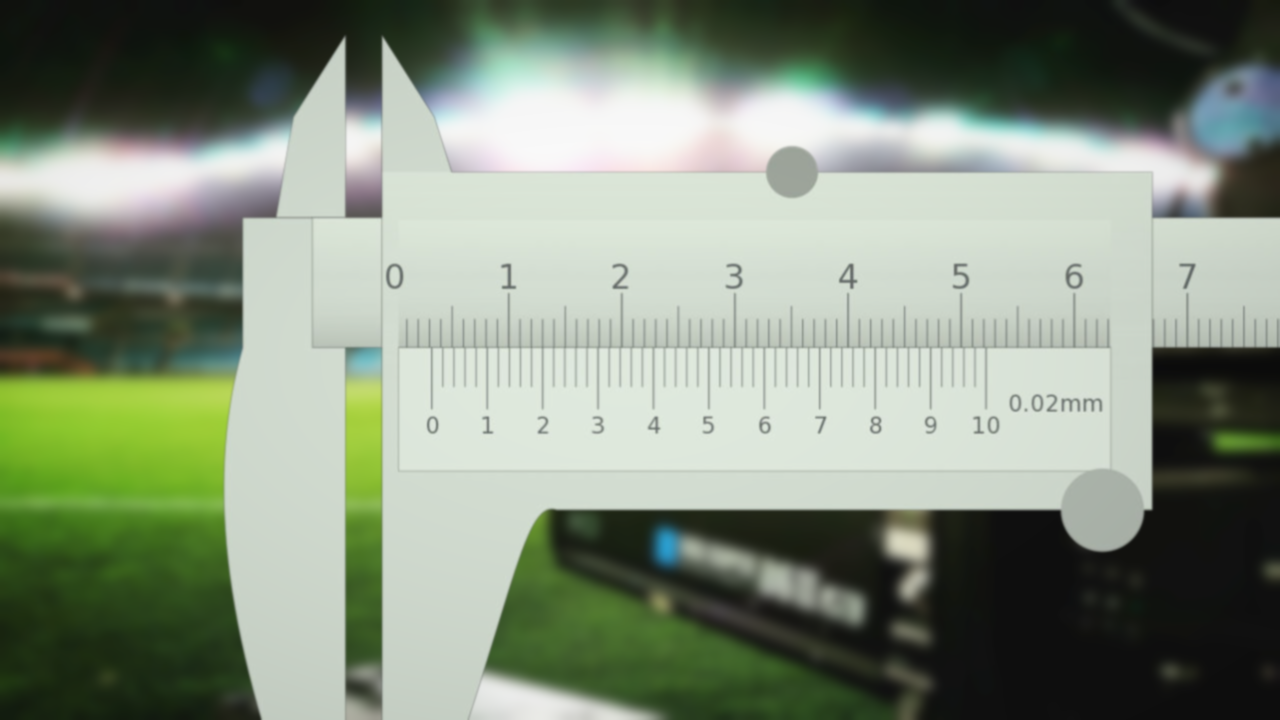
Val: 3.2
